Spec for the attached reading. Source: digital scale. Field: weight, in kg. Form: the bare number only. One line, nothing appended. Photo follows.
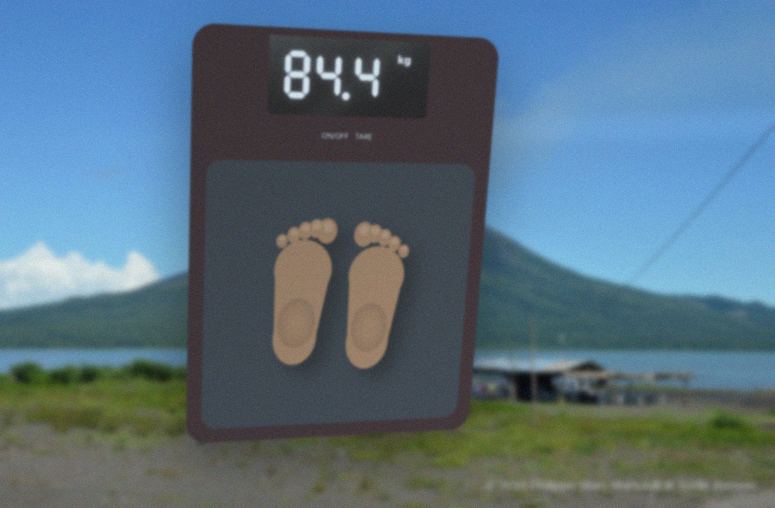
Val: 84.4
